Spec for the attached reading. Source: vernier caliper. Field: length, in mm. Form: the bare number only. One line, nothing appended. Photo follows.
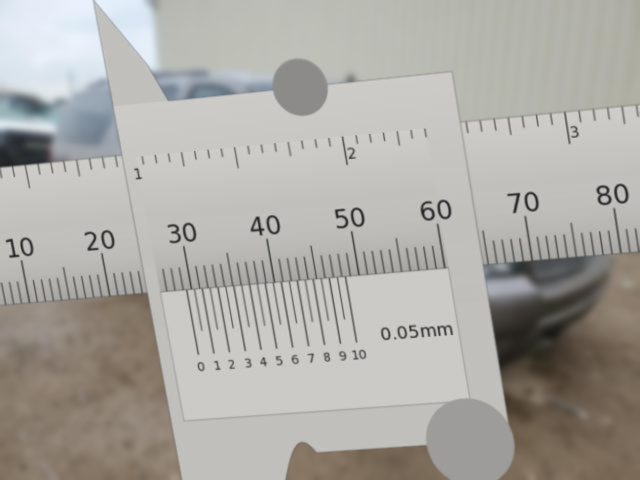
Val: 29.4
